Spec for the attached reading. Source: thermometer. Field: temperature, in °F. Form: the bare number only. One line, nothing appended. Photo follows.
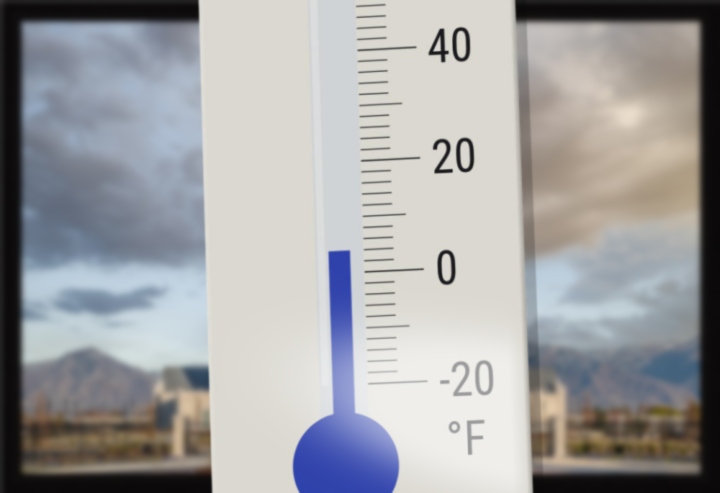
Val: 4
